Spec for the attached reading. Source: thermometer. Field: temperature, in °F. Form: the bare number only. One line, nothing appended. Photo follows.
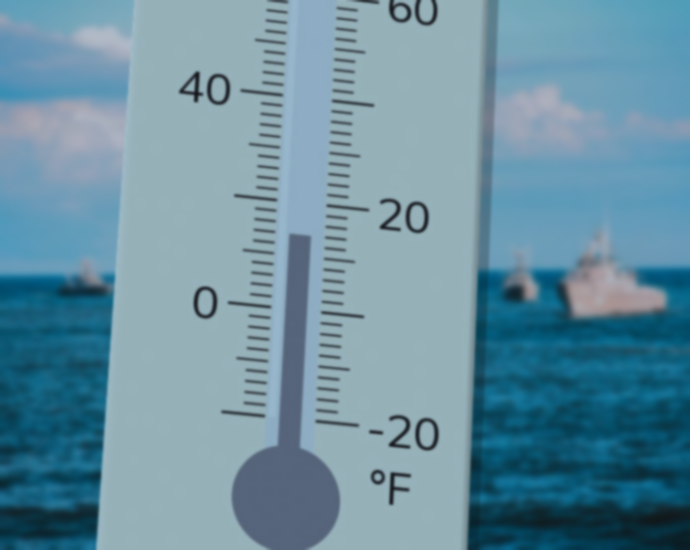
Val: 14
